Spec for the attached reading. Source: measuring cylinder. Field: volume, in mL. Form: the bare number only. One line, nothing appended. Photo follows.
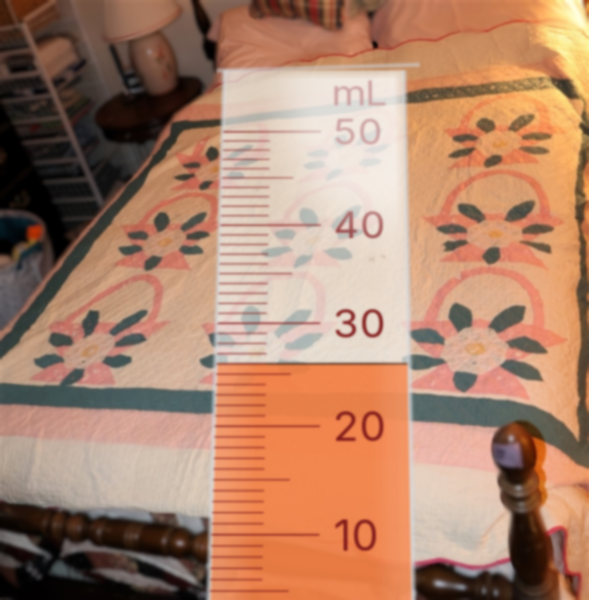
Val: 26
